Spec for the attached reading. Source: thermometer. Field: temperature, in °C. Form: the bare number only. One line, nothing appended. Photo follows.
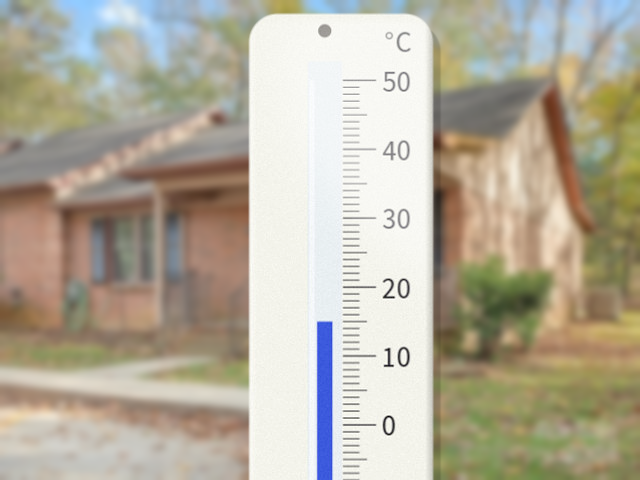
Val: 15
